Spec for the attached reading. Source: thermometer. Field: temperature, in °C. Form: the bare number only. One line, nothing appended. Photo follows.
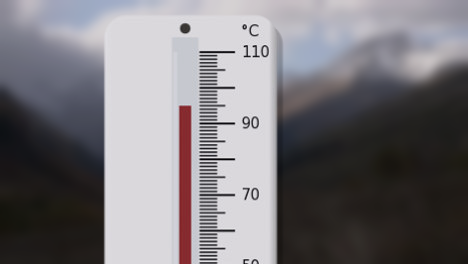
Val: 95
